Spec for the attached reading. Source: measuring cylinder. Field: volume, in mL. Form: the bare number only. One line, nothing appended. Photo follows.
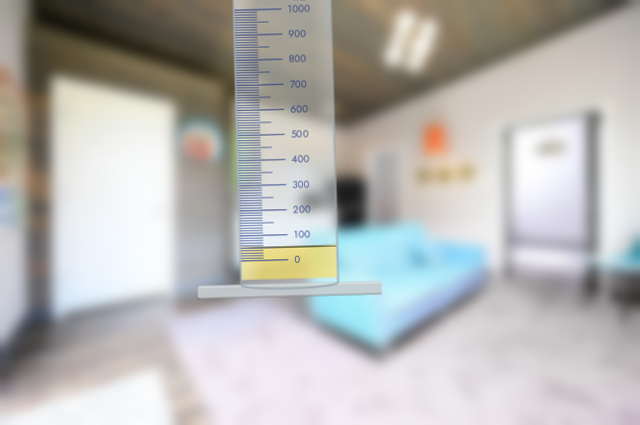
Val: 50
